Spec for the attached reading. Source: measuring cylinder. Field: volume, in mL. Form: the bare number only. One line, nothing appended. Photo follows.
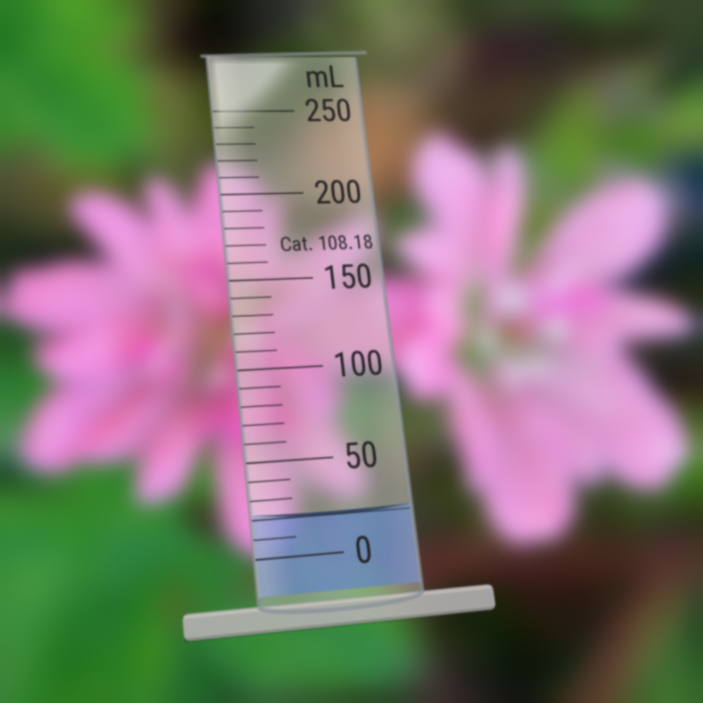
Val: 20
